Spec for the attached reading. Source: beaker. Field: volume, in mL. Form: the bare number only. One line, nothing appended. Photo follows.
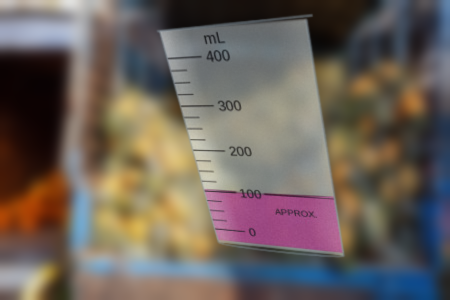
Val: 100
